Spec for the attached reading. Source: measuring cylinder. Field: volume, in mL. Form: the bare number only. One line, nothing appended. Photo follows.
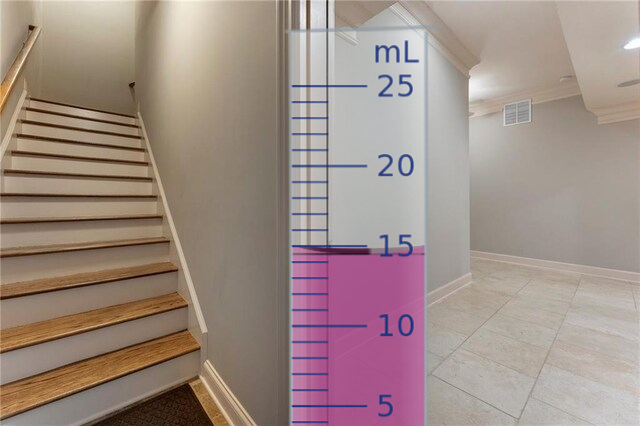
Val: 14.5
